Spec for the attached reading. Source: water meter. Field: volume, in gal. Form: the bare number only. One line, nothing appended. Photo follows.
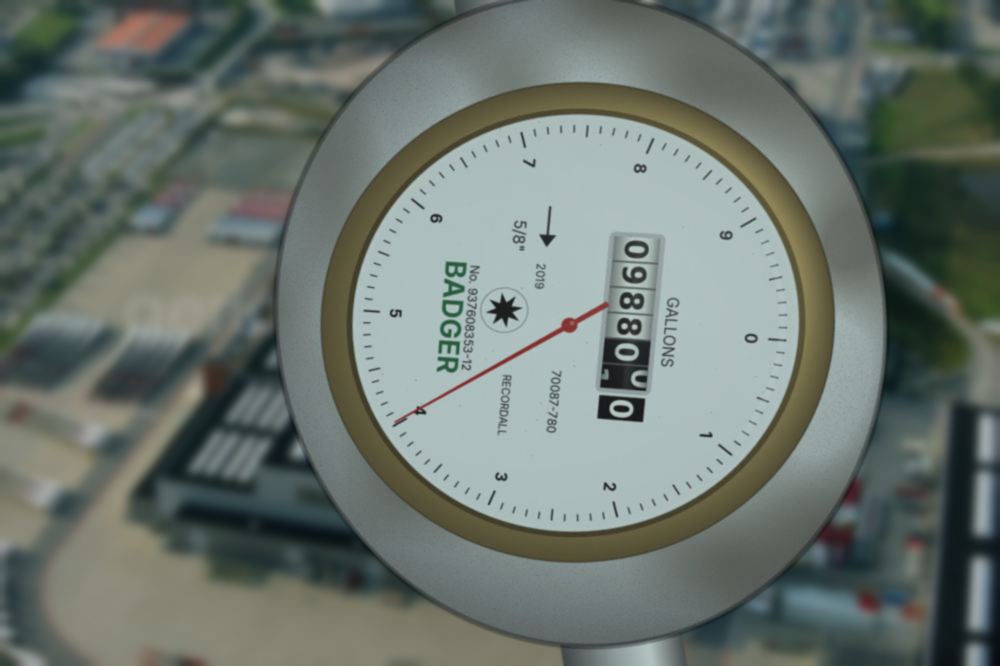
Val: 988004.0
